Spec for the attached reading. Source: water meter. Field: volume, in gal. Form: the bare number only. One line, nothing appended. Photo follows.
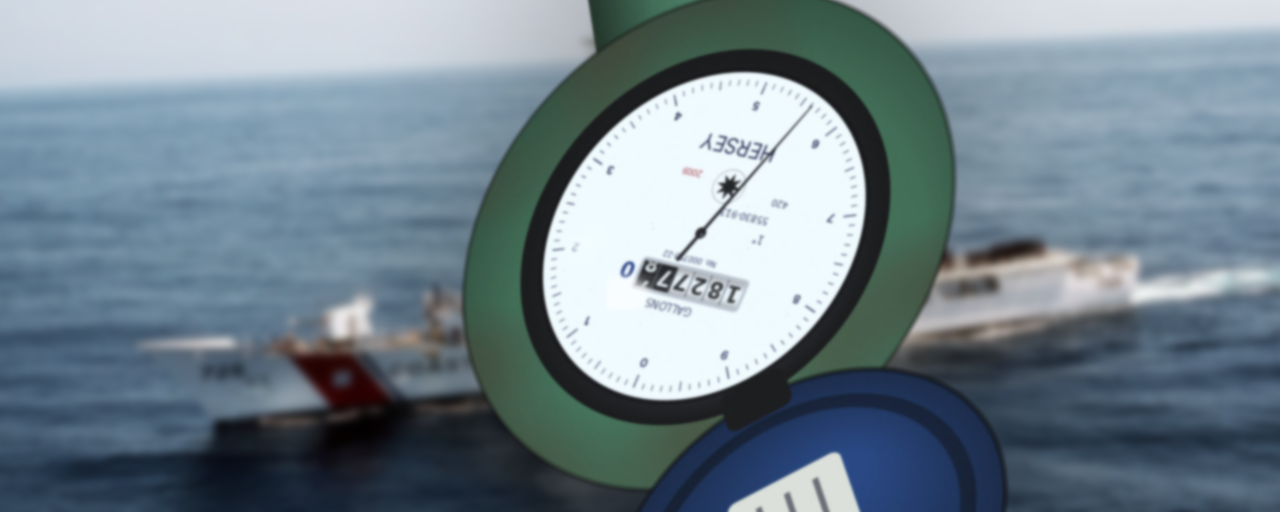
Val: 1827775.6
